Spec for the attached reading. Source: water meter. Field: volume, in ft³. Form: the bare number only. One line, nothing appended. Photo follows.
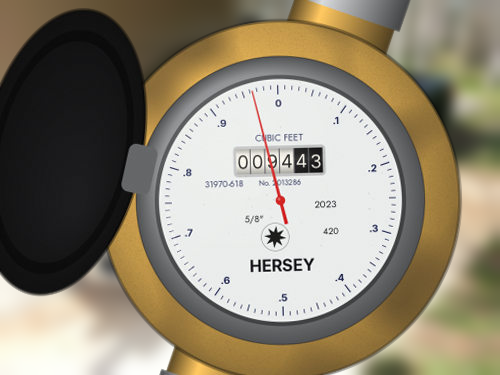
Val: 9442.96
